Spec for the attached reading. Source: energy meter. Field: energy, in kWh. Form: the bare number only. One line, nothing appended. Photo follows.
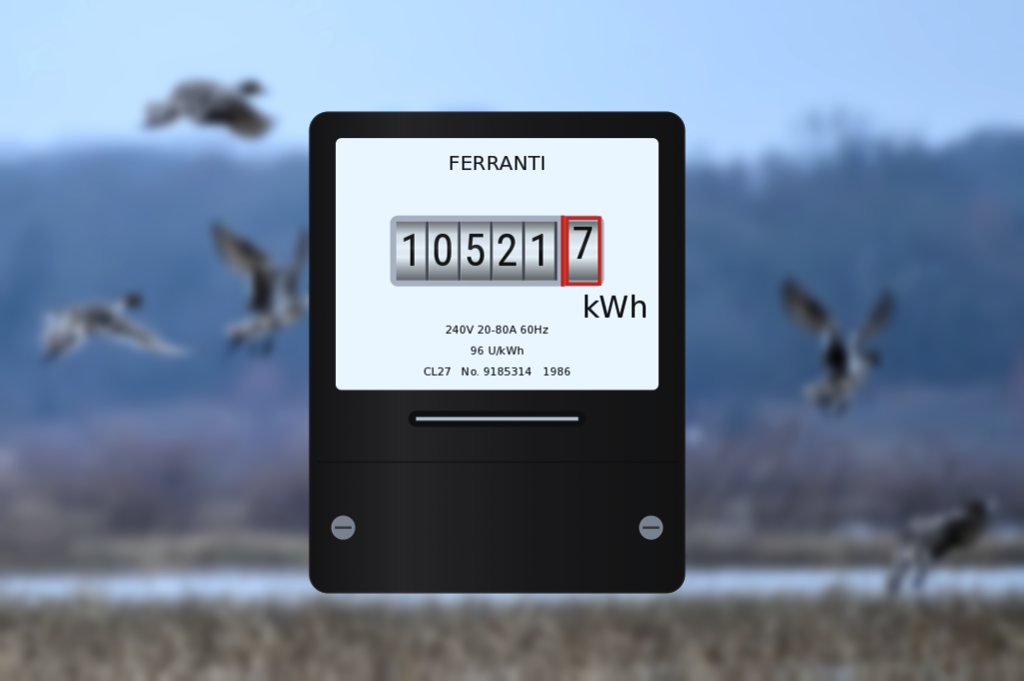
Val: 10521.7
